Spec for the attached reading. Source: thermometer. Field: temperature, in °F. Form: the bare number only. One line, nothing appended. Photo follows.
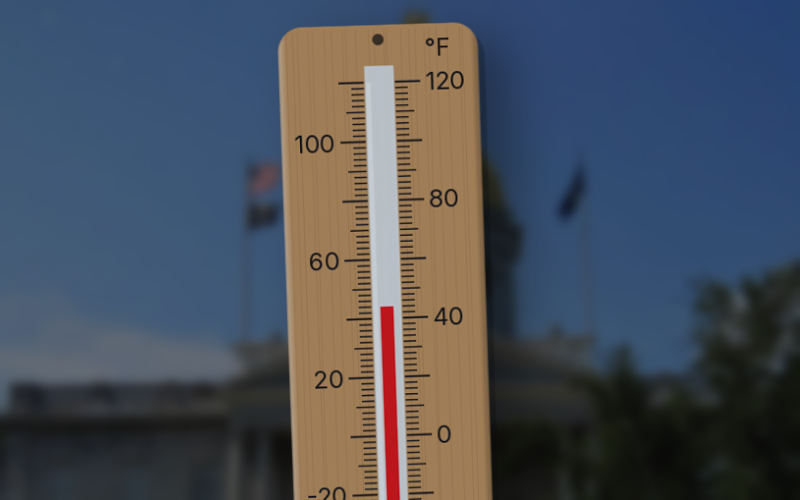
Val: 44
